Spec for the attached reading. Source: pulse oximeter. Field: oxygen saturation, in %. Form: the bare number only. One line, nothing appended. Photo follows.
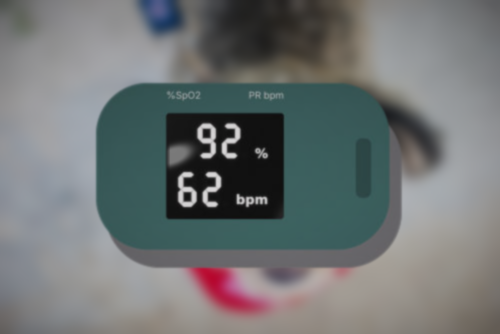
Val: 92
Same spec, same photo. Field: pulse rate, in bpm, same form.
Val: 62
